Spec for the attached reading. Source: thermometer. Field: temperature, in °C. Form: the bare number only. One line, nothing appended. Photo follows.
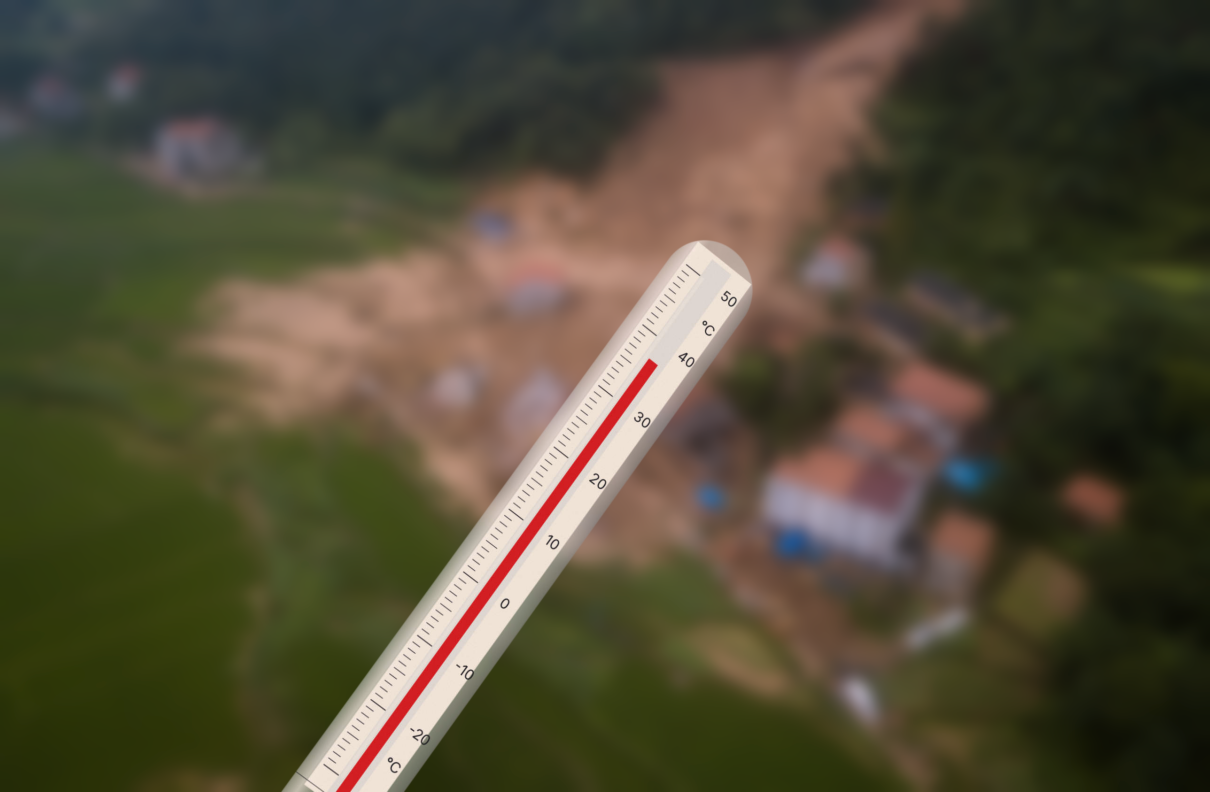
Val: 37
